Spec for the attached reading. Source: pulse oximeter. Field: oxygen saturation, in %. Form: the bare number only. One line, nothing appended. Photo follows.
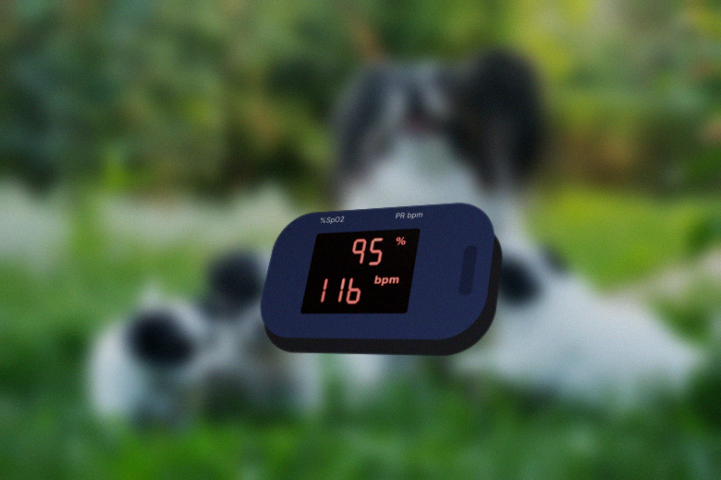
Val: 95
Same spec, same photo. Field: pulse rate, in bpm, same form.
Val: 116
